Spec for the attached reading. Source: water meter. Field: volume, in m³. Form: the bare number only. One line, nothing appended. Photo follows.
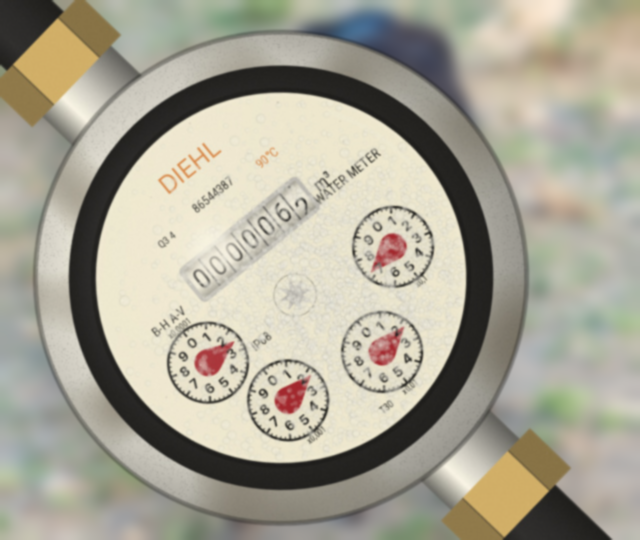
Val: 61.7222
